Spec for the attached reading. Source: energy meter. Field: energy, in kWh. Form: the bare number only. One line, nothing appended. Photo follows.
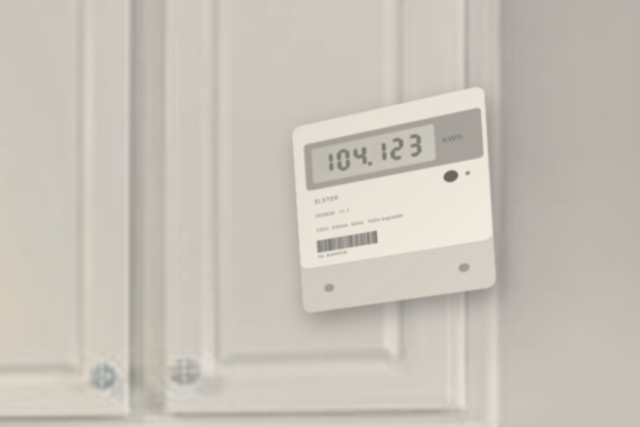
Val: 104.123
